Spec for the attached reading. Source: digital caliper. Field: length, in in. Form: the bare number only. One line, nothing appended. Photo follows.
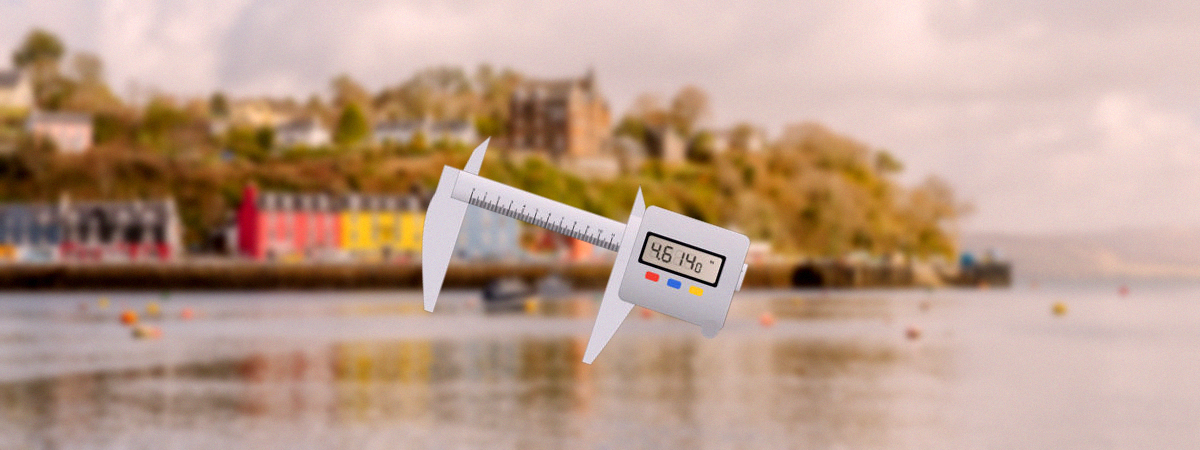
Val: 4.6140
